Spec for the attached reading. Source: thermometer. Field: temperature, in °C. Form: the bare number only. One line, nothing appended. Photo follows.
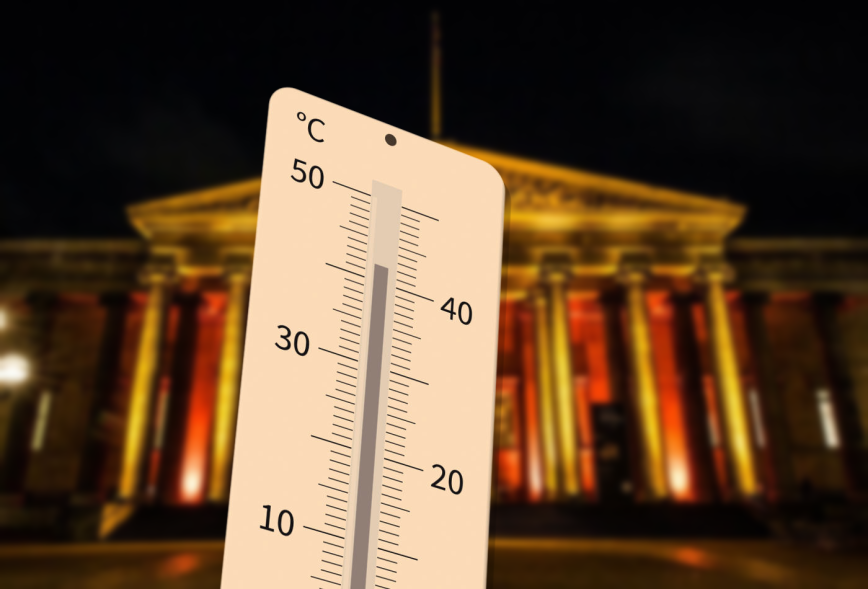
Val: 42
